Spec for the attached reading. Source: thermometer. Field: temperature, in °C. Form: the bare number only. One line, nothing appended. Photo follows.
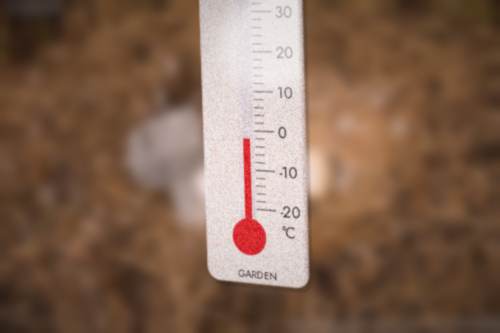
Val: -2
